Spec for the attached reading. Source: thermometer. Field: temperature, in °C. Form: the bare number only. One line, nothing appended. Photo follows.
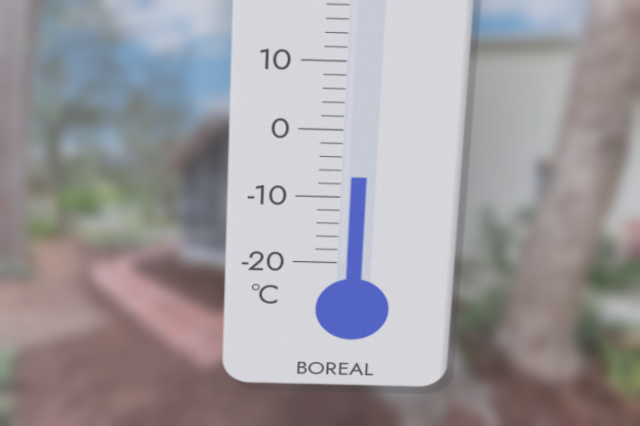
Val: -7
